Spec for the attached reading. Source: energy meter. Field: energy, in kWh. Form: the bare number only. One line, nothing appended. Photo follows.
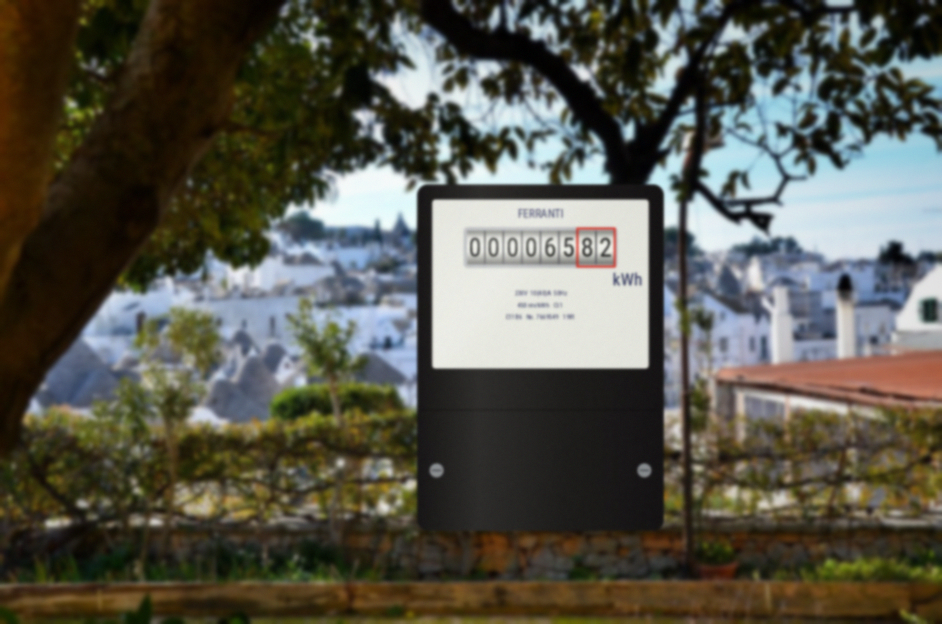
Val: 65.82
